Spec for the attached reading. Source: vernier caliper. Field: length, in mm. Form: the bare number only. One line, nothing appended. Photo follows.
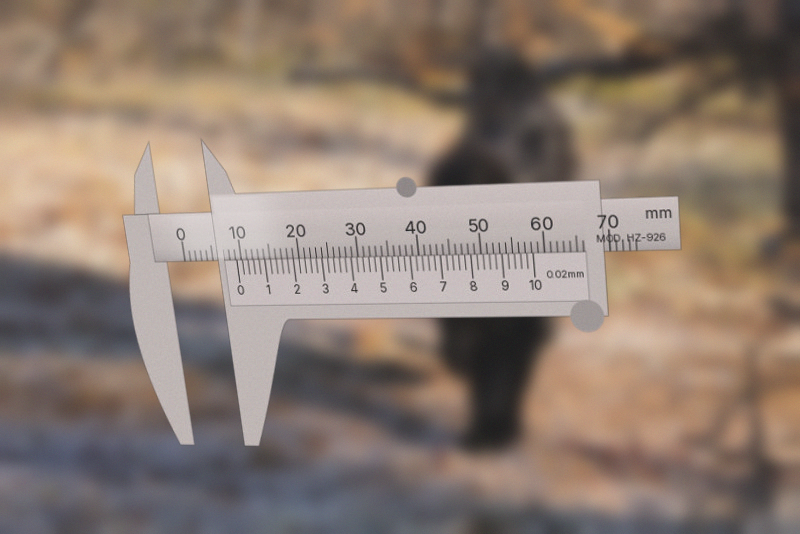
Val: 9.2
